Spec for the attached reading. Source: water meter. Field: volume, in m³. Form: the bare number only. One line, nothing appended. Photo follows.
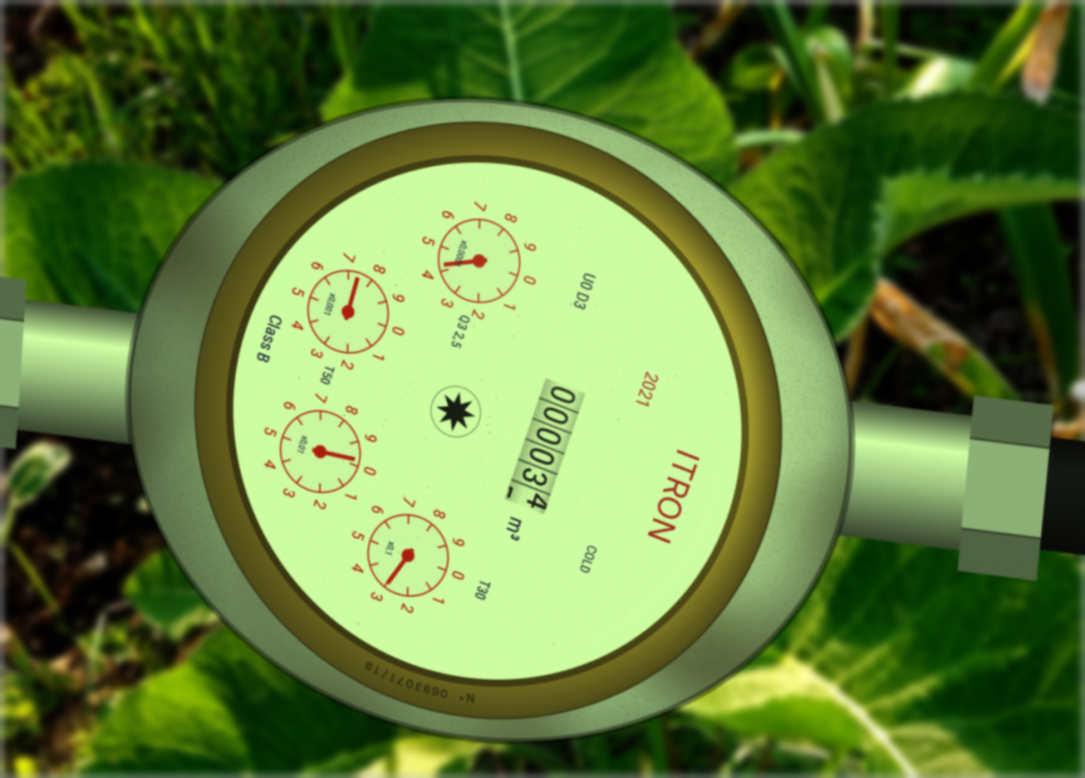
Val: 34.2974
